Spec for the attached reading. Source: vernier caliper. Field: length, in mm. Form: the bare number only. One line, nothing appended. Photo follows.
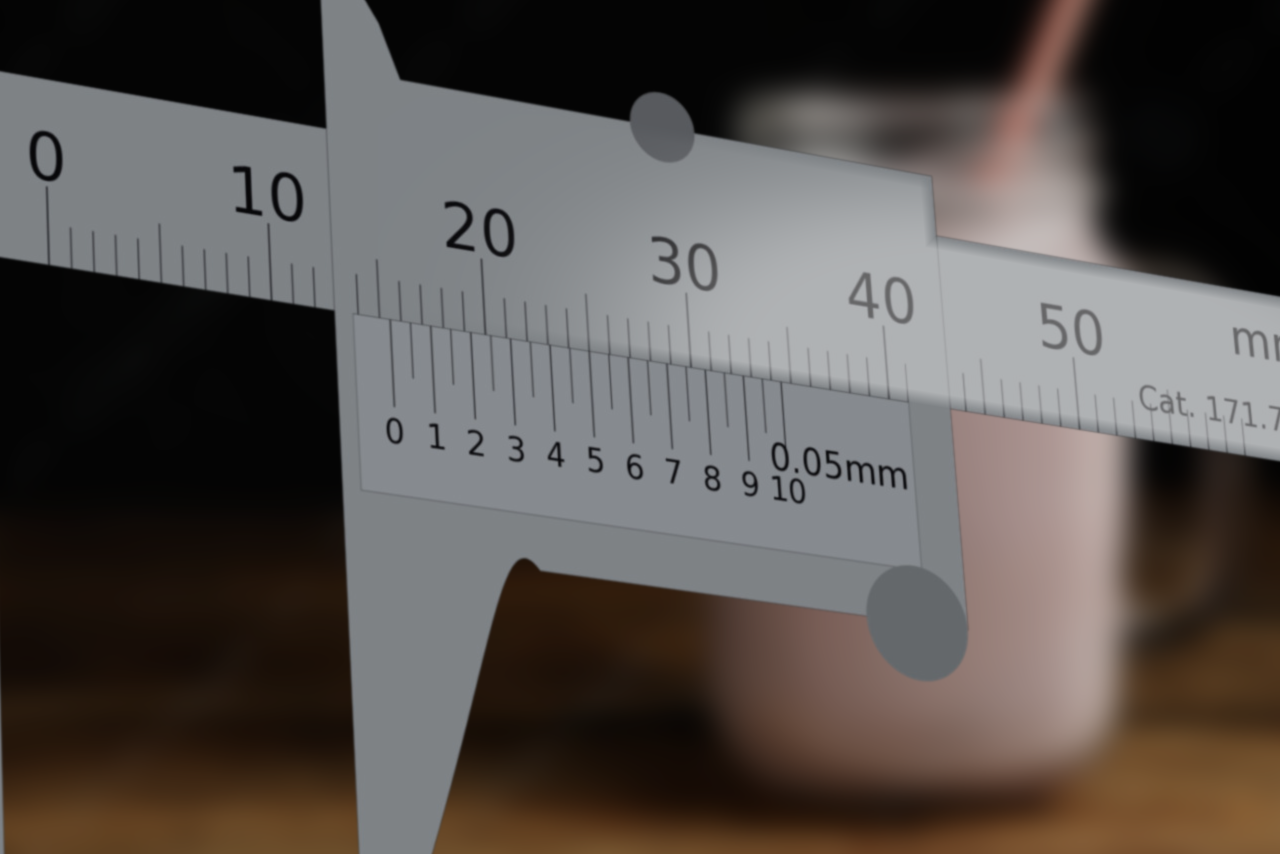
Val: 15.5
